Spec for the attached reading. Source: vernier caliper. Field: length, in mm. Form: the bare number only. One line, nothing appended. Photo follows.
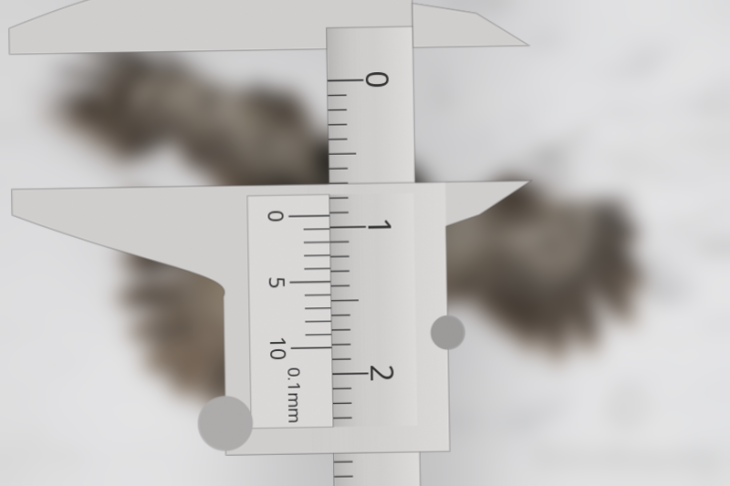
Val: 9.2
